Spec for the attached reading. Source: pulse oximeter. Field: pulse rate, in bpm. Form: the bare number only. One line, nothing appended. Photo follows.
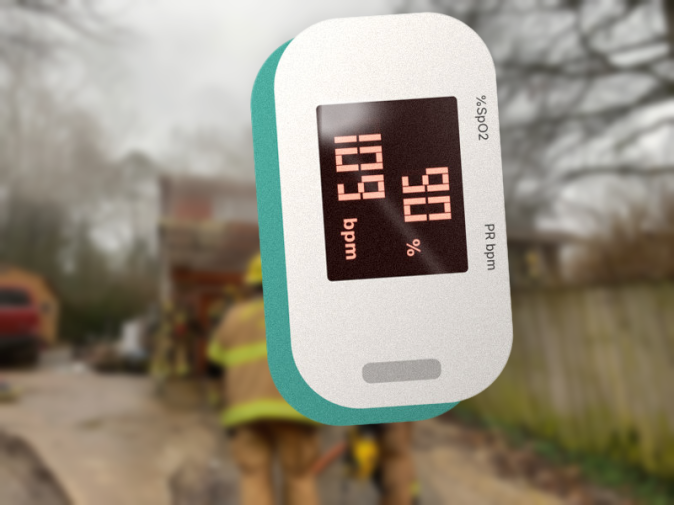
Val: 109
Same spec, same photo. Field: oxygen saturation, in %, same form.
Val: 90
